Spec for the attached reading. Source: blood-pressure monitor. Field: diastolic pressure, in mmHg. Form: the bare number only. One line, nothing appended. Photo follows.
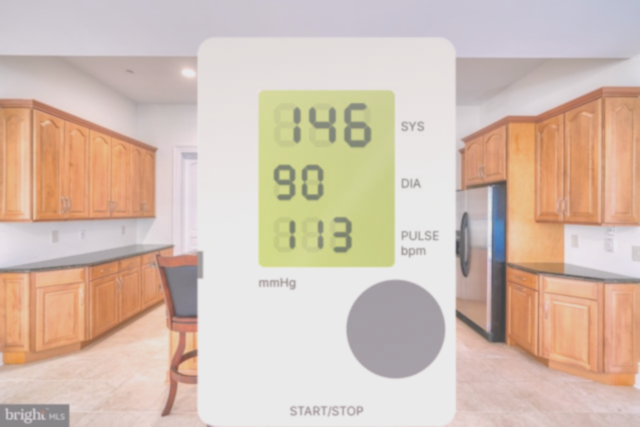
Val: 90
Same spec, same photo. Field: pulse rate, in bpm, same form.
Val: 113
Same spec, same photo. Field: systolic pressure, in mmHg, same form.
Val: 146
